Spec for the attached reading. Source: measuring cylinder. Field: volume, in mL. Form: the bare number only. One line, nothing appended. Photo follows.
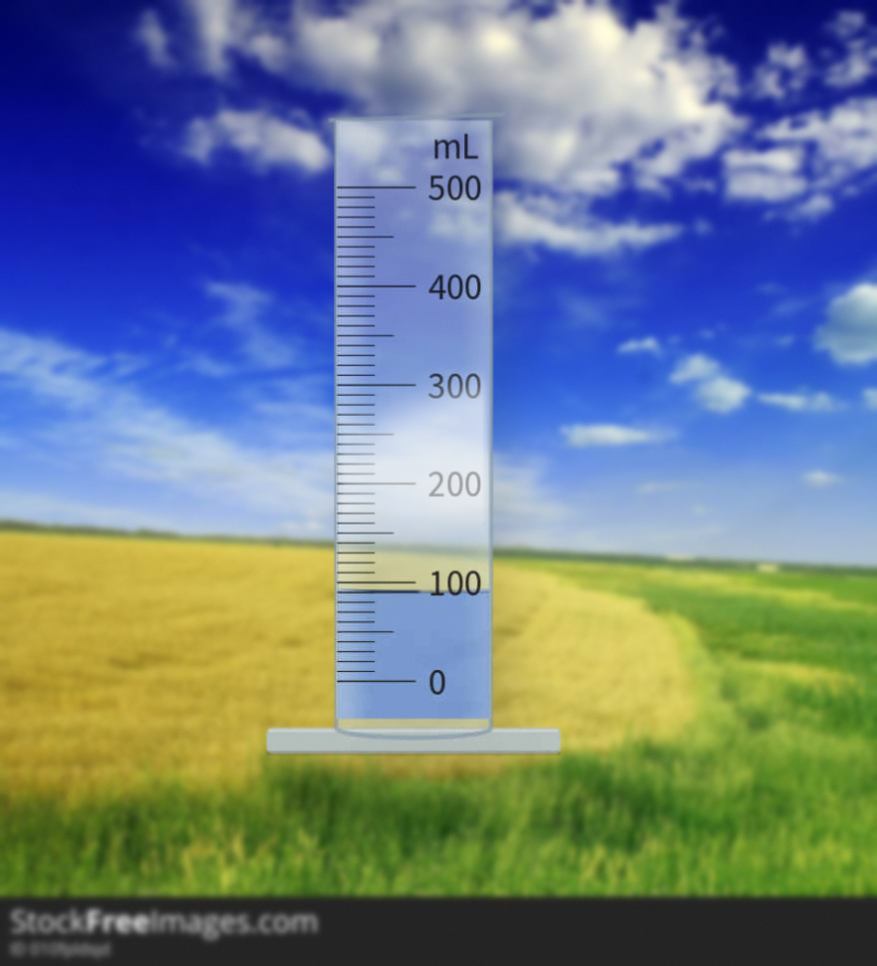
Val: 90
